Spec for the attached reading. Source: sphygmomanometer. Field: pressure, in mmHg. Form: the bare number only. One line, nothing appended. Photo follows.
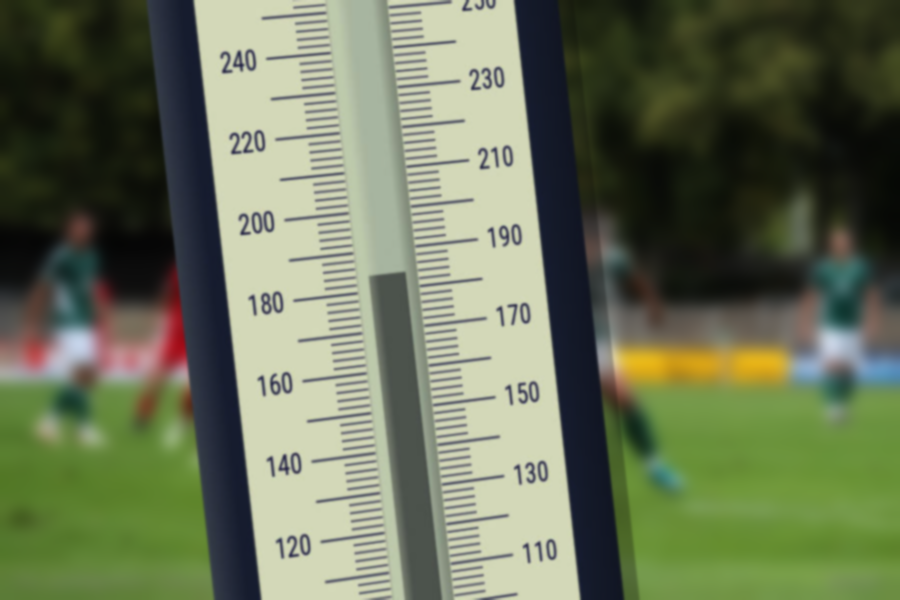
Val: 184
